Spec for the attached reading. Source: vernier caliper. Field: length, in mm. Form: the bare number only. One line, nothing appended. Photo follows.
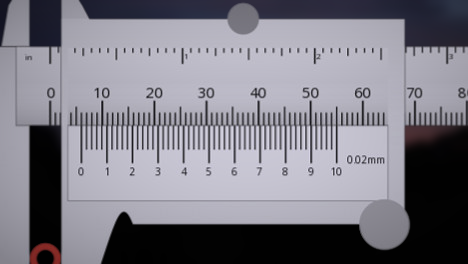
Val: 6.0
